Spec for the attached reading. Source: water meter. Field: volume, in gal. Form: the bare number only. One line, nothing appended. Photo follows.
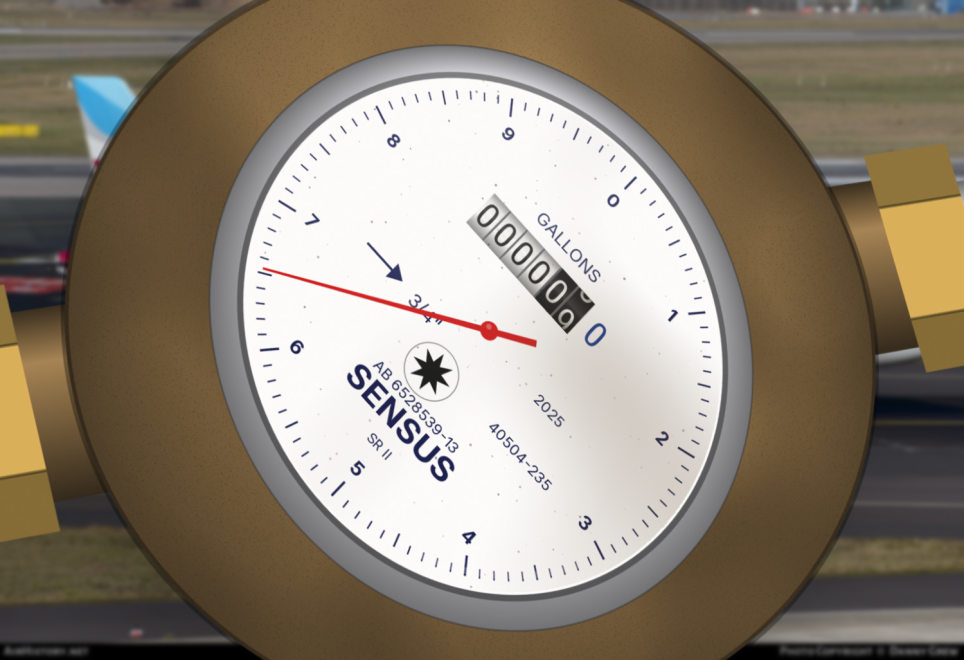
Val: 86.5
